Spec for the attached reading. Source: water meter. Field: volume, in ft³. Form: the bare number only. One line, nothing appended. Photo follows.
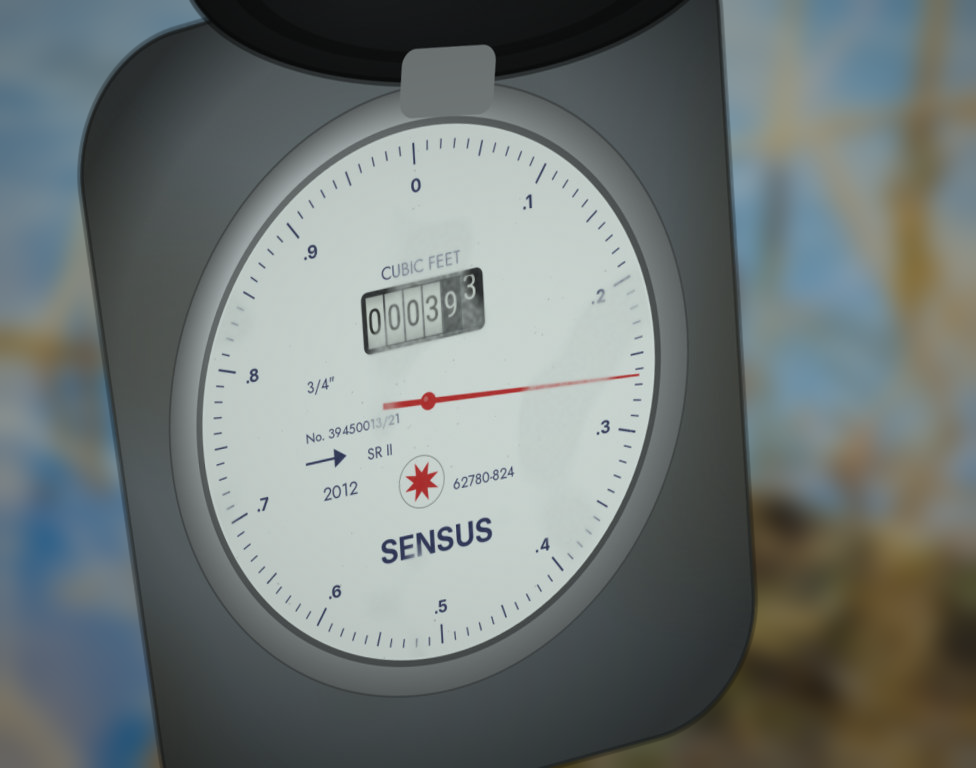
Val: 393.26
